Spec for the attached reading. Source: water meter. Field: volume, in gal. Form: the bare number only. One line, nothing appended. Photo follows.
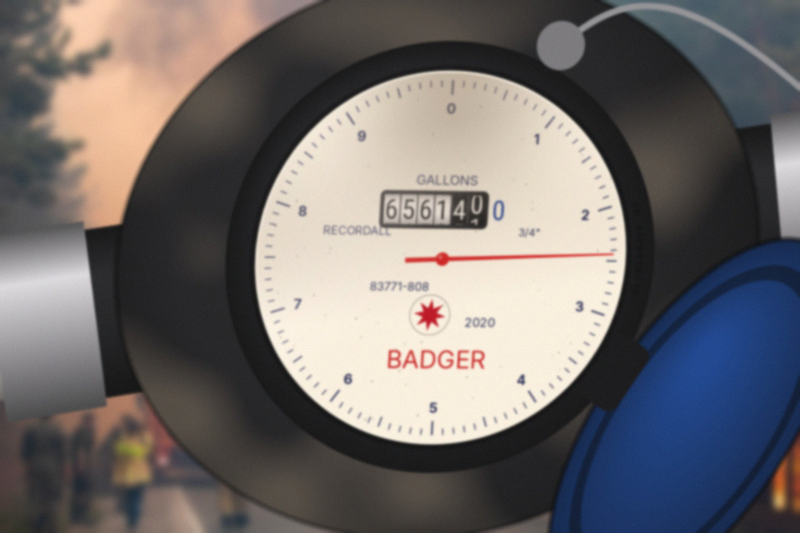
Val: 6561402.4
